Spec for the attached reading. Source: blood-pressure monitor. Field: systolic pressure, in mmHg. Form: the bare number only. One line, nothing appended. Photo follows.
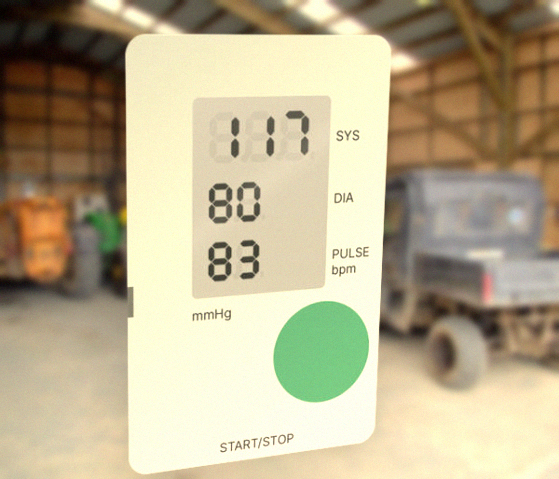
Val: 117
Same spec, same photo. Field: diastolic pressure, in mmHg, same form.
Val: 80
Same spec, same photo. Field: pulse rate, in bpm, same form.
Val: 83
